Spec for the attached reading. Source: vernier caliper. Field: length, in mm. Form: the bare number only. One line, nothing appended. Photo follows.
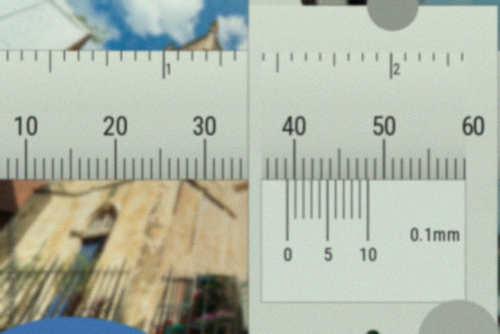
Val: 39.2
